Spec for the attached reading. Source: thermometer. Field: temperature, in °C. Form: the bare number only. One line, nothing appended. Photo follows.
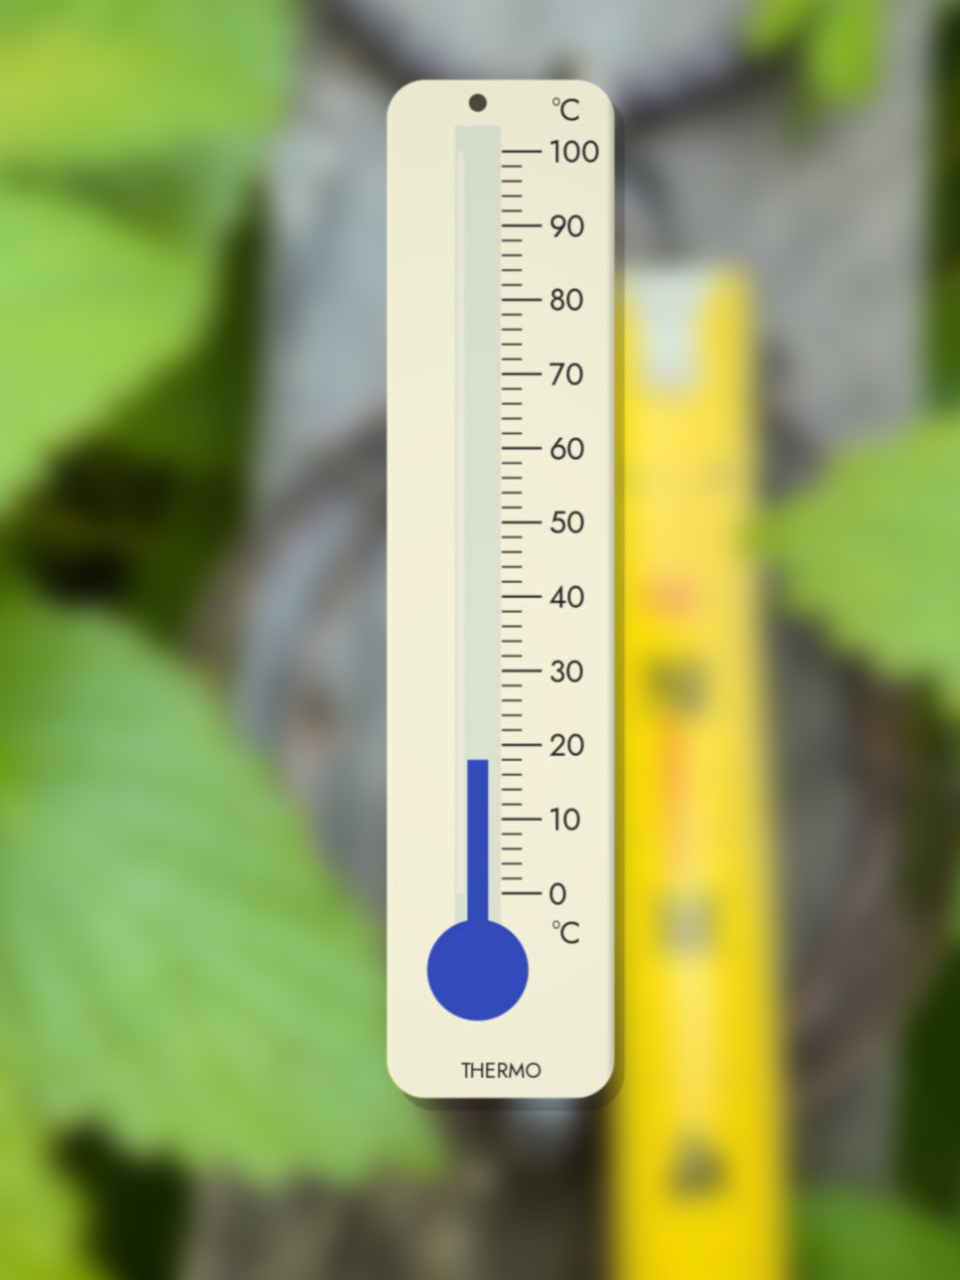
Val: 18
